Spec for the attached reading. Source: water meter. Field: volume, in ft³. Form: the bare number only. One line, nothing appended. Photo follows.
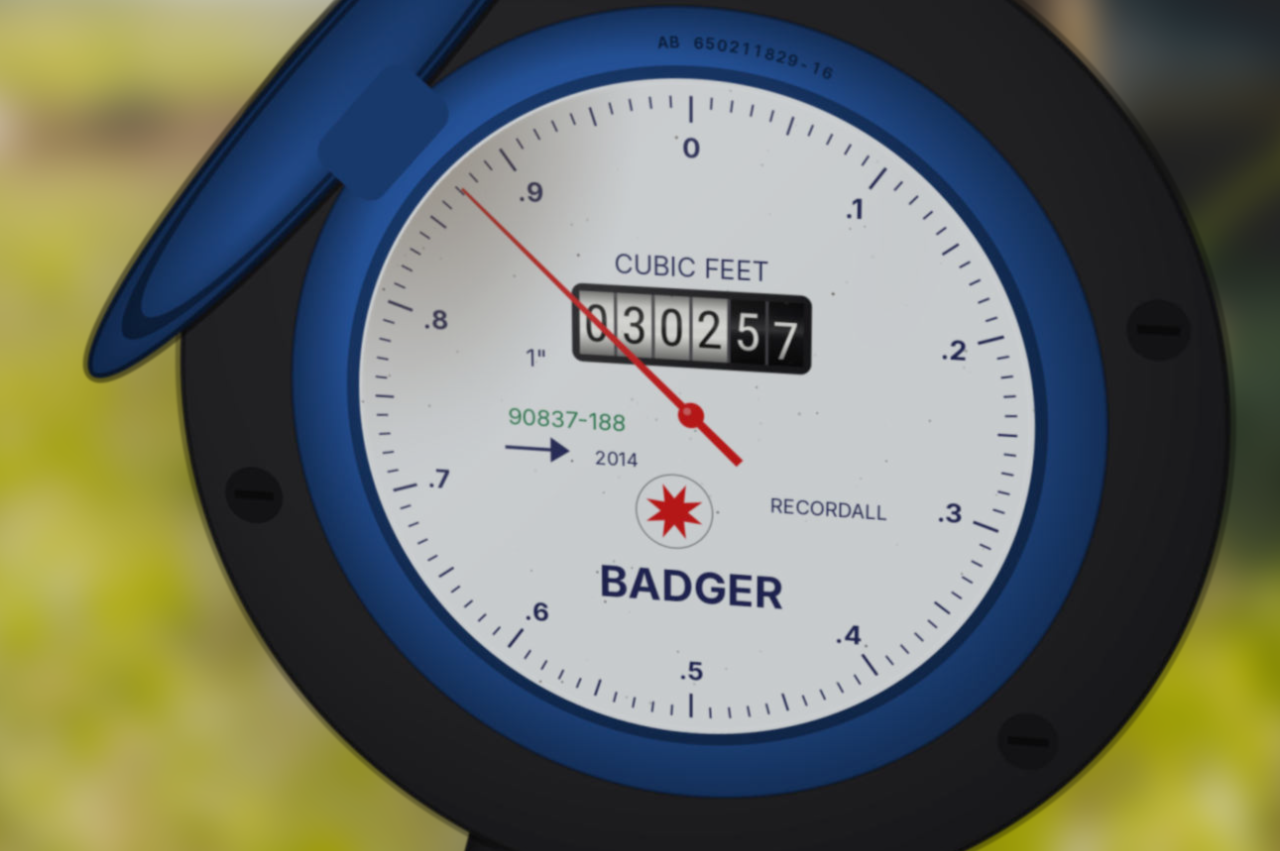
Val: 30256.87
